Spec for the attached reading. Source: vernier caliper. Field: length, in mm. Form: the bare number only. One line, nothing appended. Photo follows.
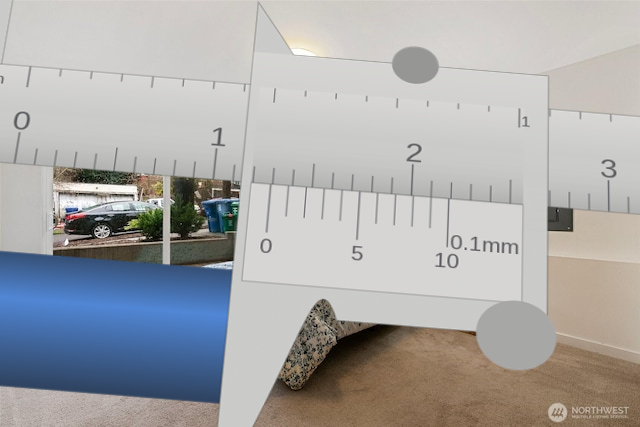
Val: 12.9
